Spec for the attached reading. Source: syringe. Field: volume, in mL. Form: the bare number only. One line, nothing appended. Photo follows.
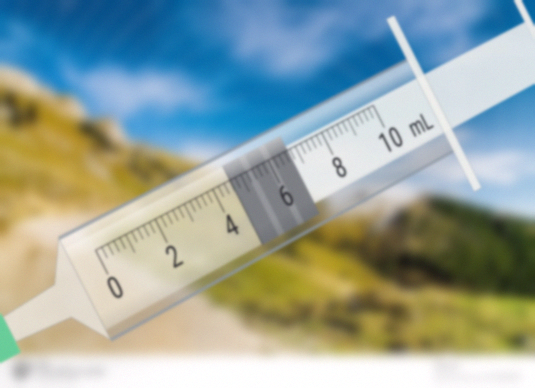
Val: 4.6
